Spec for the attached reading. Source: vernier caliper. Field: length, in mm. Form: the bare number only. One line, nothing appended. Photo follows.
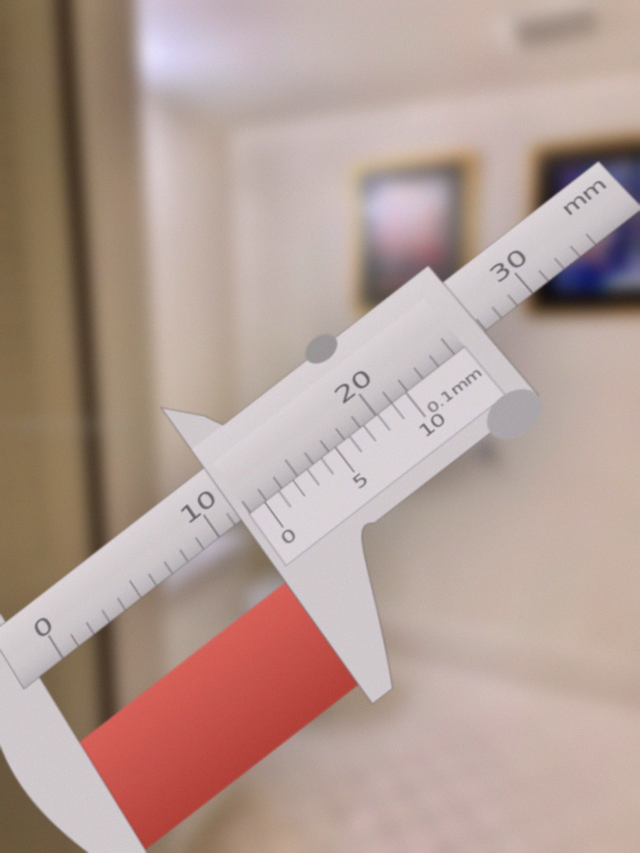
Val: 12.9
